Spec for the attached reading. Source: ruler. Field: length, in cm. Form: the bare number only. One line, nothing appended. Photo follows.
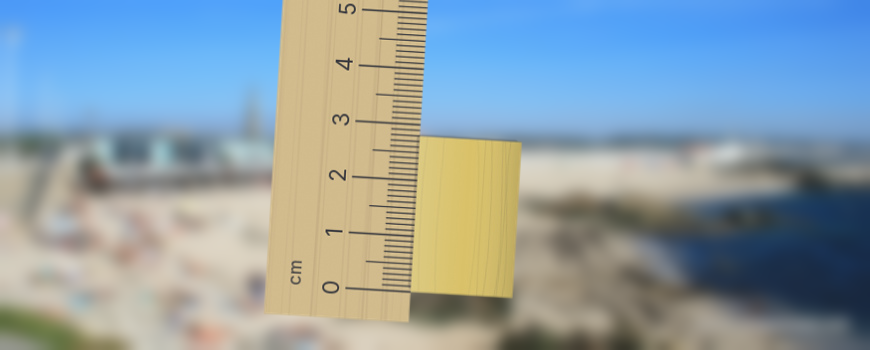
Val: 2.8
